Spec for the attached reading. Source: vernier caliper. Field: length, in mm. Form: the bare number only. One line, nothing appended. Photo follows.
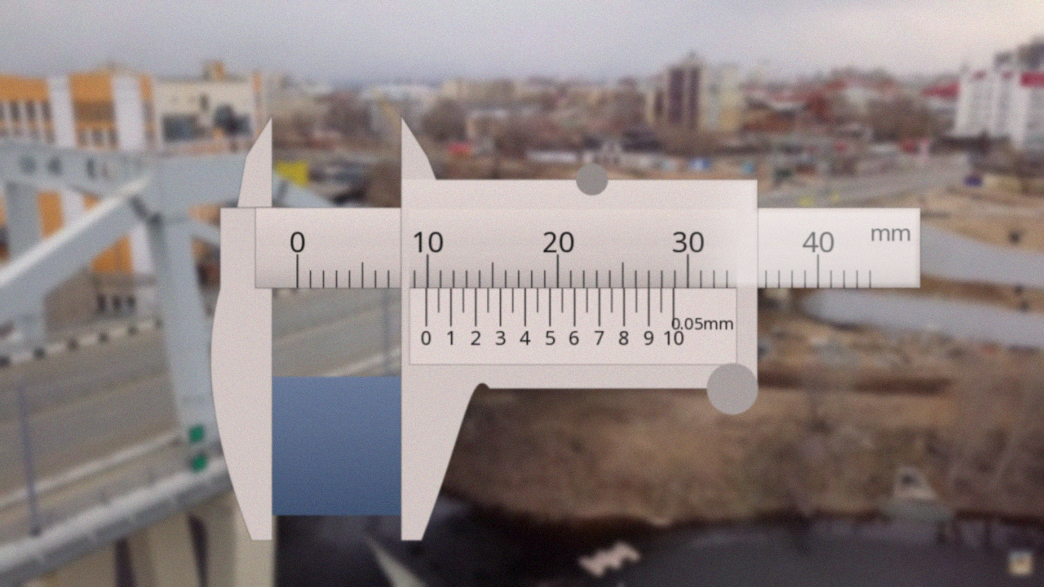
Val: 9.9
